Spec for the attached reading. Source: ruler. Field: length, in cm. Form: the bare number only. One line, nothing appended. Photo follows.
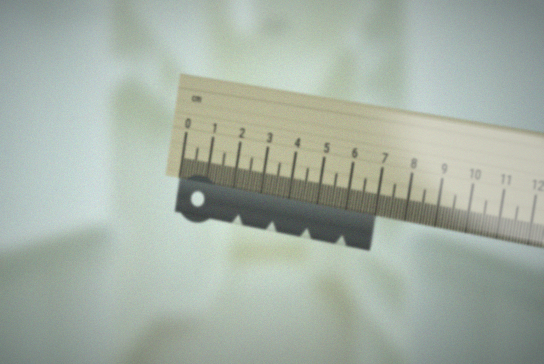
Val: 7
